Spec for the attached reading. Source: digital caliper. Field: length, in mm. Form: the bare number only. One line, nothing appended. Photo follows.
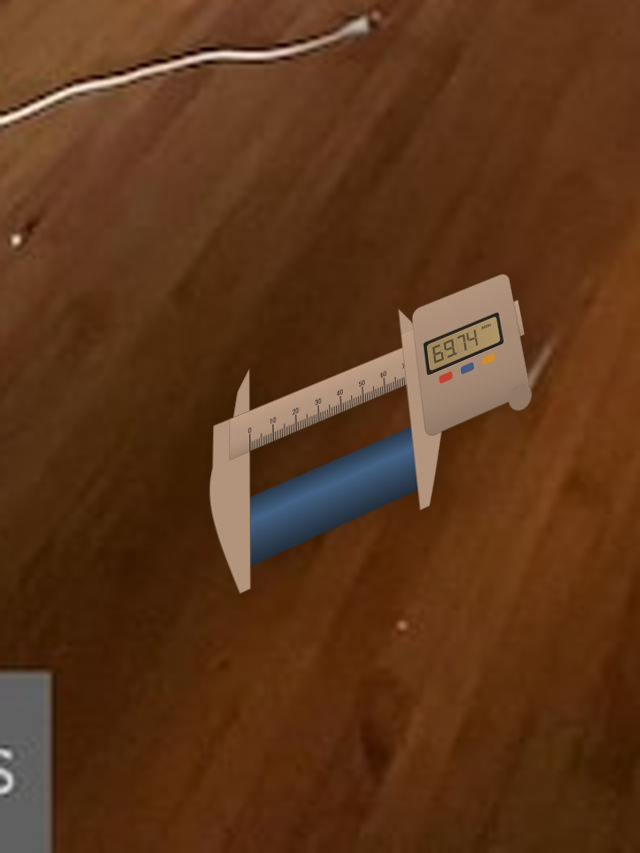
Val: 69.74
